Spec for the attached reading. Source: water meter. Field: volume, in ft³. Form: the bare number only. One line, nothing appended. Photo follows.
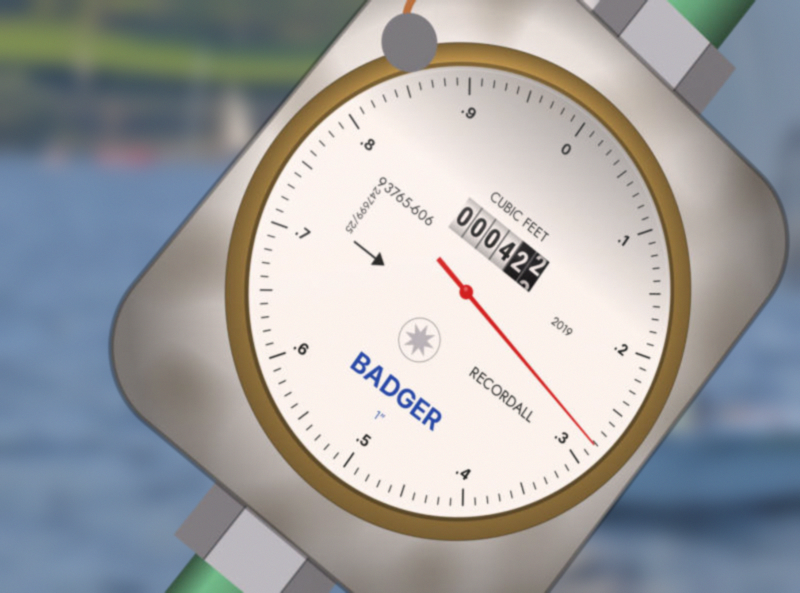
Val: 422.28
